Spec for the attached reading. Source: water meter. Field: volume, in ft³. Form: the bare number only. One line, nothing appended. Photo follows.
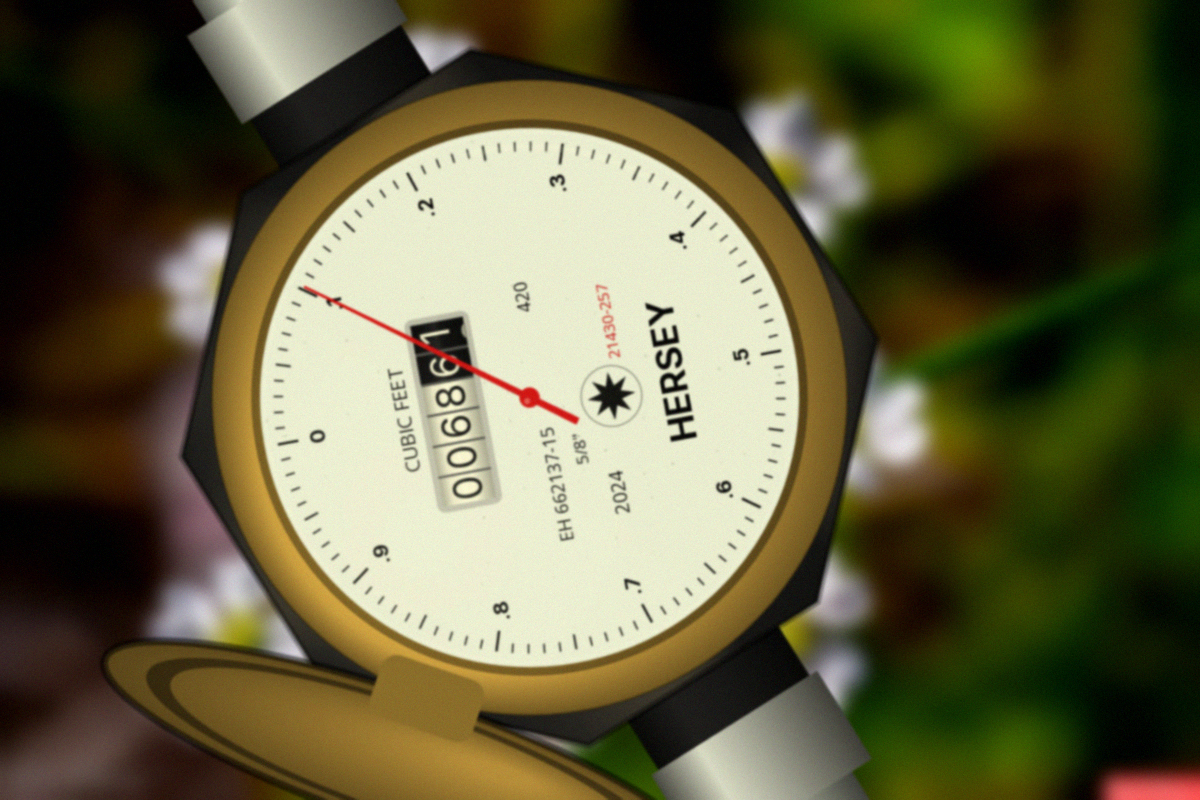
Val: 6861.10
